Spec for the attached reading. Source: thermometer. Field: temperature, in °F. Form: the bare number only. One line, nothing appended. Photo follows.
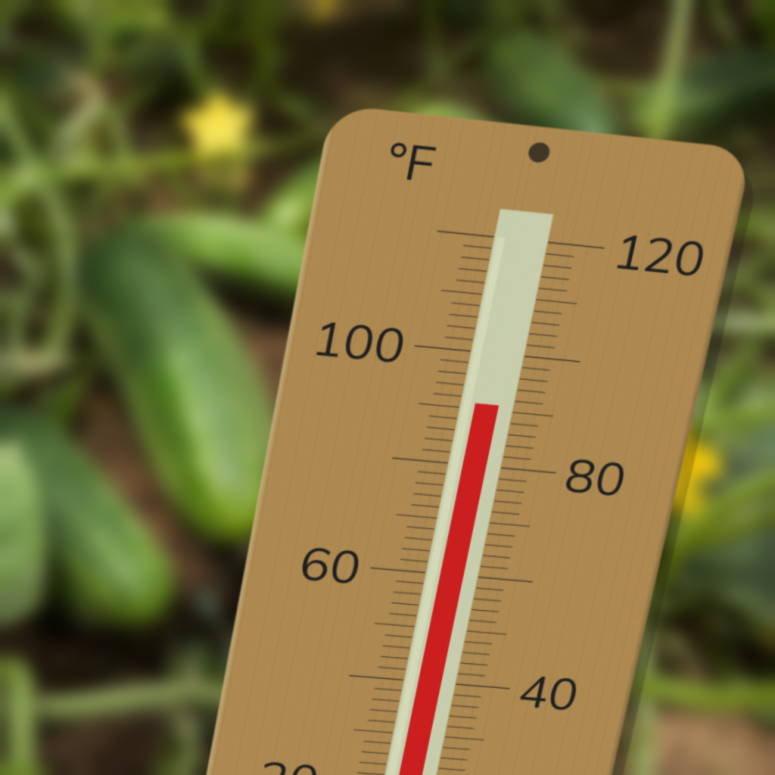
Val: 91
